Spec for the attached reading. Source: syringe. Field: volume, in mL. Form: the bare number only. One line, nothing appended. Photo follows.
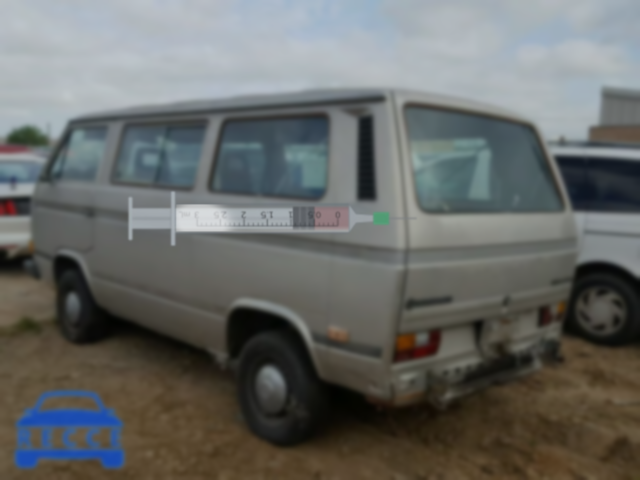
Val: 0.5
